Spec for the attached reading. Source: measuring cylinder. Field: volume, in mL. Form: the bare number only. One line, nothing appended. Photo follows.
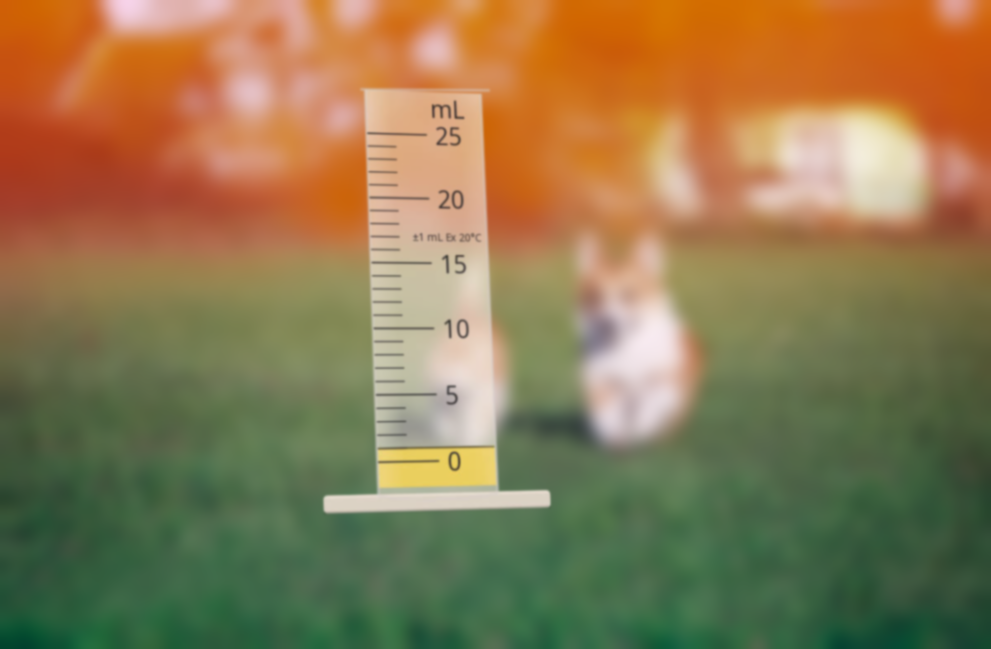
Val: 1
